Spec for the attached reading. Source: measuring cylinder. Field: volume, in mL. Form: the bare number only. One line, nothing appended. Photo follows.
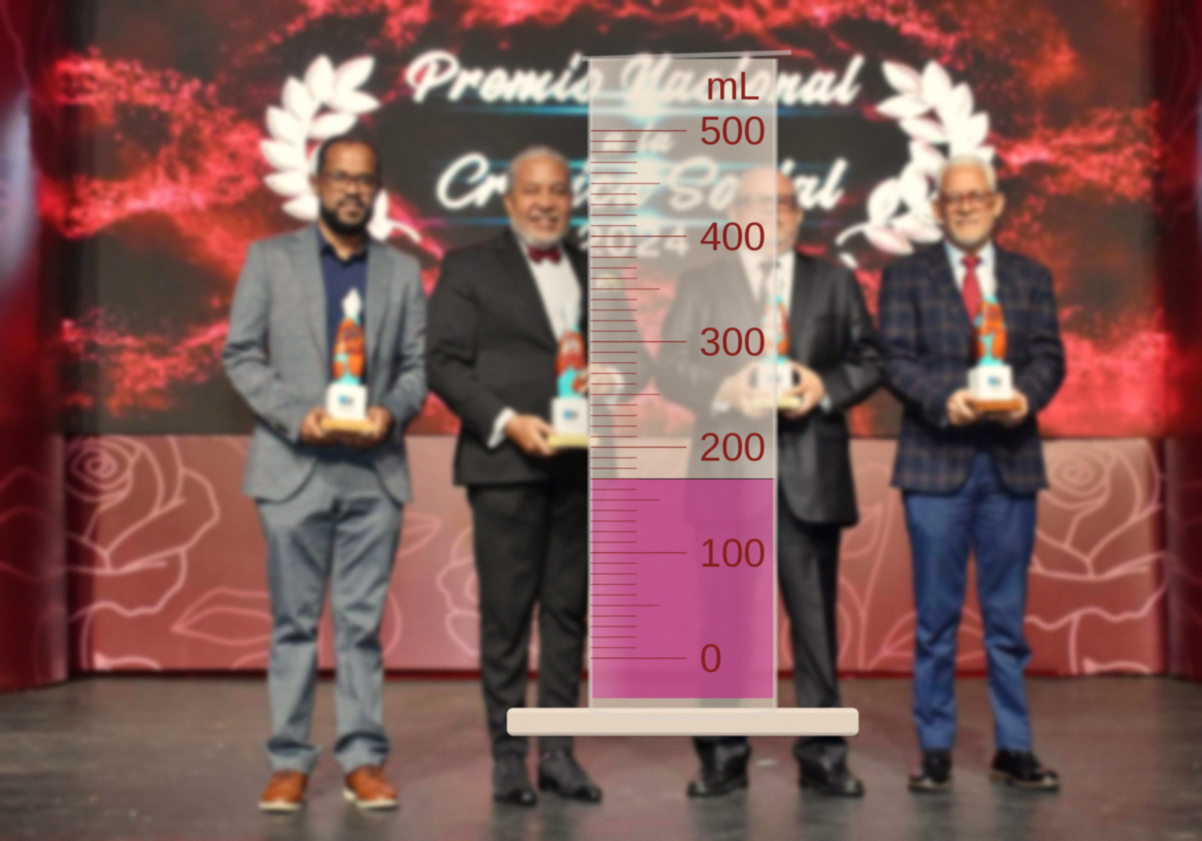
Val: 170
